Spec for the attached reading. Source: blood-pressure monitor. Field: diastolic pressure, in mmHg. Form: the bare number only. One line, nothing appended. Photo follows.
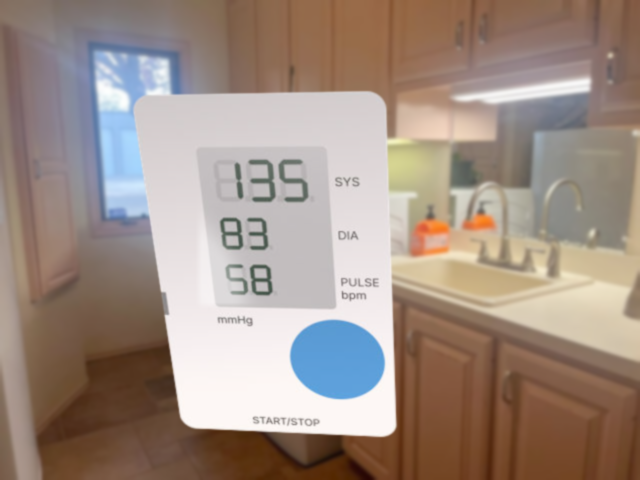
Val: 83
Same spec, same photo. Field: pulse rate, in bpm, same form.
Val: 58
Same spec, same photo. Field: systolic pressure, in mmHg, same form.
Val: 135
